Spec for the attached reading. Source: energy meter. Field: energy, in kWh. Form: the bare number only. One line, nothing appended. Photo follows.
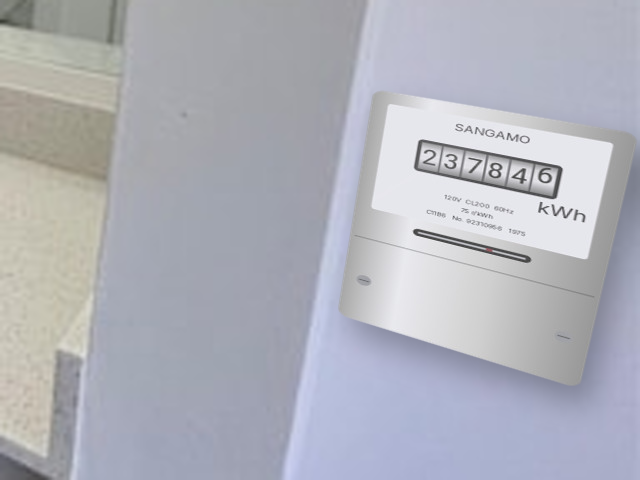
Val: 237846
